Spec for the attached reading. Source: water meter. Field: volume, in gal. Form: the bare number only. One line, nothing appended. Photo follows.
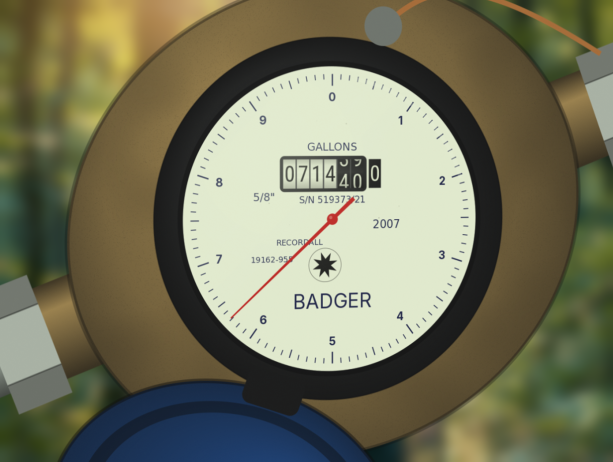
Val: 714396.3
